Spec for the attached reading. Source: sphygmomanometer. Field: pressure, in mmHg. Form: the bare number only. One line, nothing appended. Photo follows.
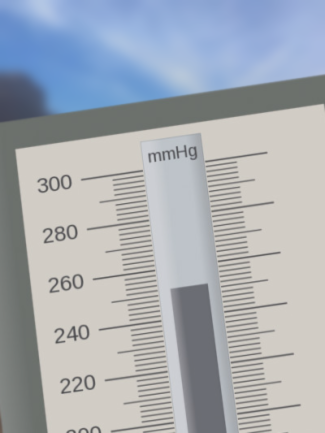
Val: 252
